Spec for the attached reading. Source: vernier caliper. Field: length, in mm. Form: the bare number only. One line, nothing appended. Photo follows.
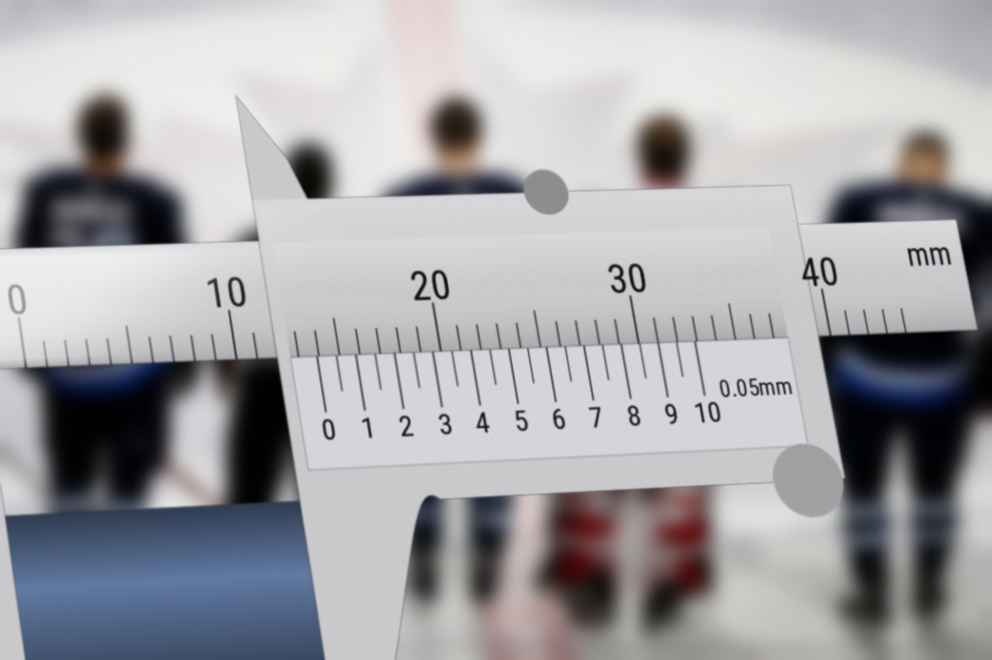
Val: 13.9
